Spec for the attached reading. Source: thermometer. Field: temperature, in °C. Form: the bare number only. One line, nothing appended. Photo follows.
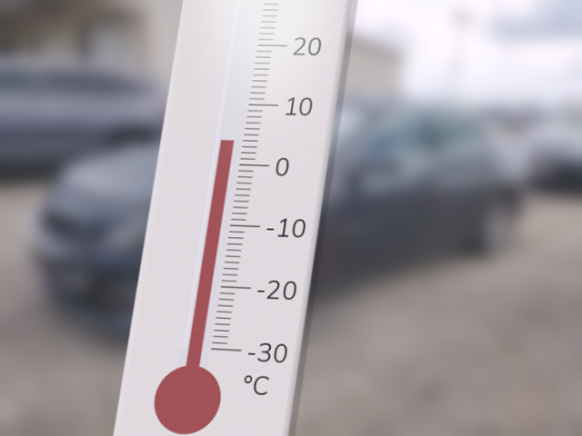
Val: 4
